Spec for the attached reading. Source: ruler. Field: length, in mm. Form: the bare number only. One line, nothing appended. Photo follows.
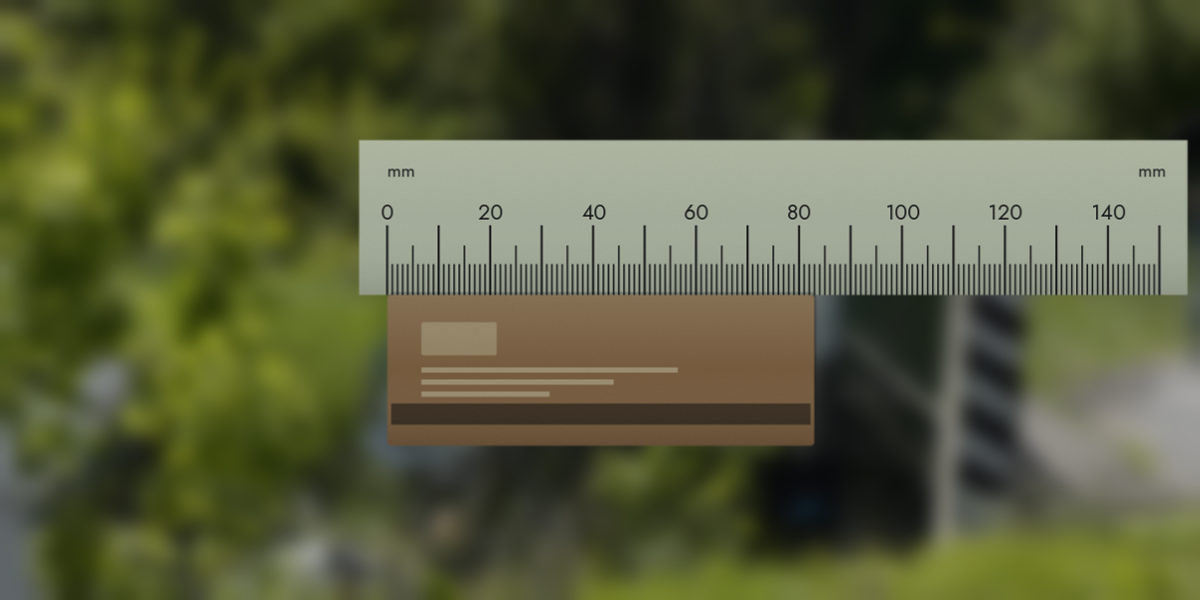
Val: 83
